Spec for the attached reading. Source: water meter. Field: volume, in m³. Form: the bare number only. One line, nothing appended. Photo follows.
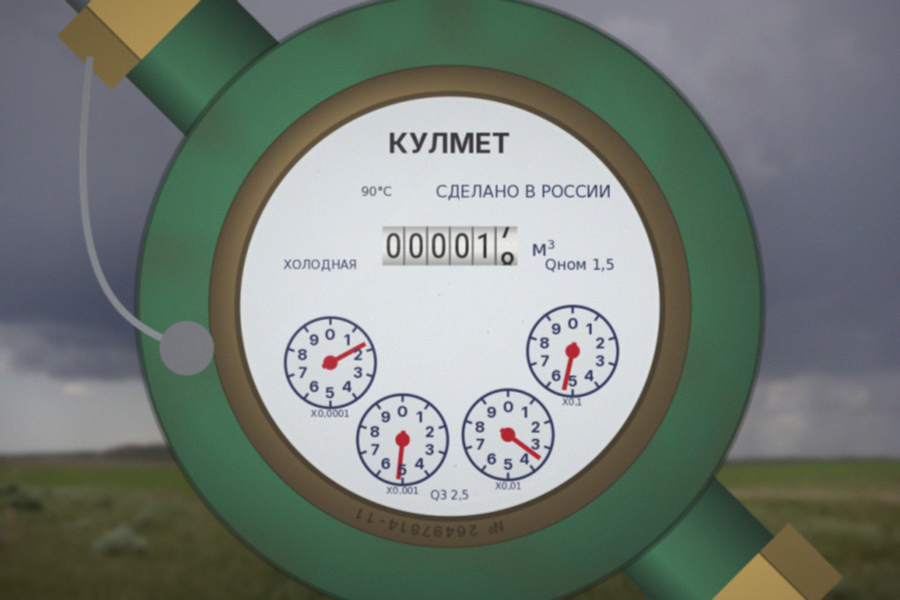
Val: 17.5351
